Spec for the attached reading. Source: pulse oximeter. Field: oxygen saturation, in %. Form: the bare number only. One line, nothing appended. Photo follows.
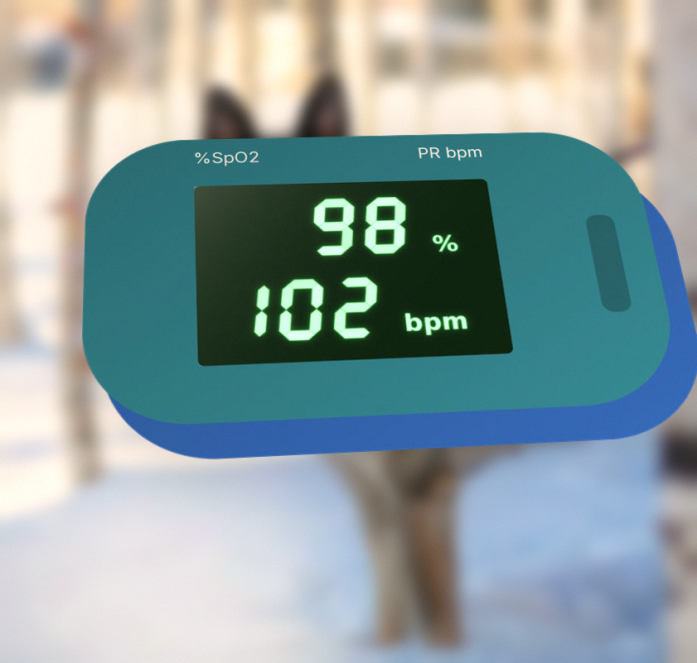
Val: 98
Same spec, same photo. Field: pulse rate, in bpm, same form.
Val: 102
